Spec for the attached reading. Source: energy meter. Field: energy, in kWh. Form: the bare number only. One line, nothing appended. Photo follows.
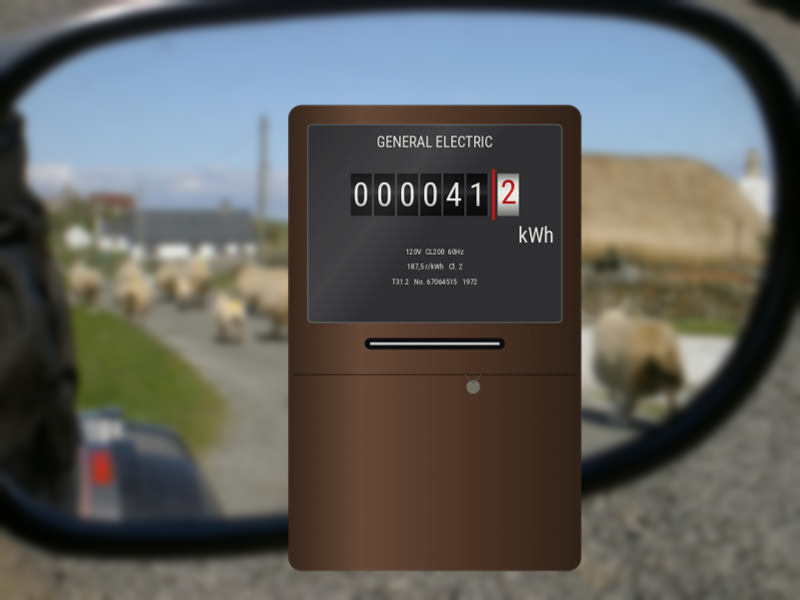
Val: 41.2
